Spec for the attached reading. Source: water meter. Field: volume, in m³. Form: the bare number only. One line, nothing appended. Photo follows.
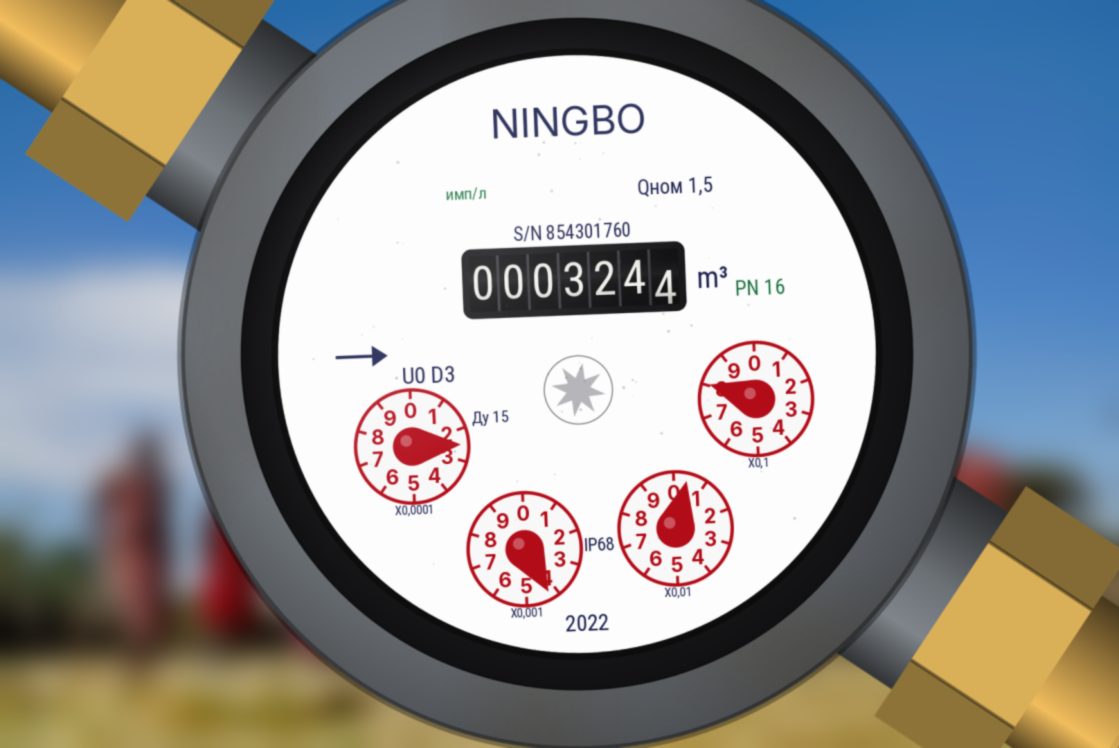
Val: 3243.8042
